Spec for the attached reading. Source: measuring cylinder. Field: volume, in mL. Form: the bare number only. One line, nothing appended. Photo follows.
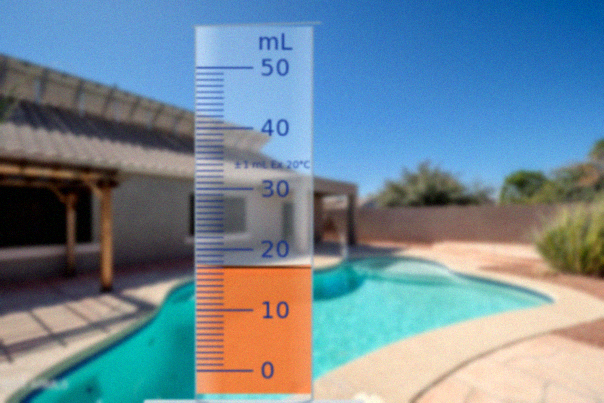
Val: 17
